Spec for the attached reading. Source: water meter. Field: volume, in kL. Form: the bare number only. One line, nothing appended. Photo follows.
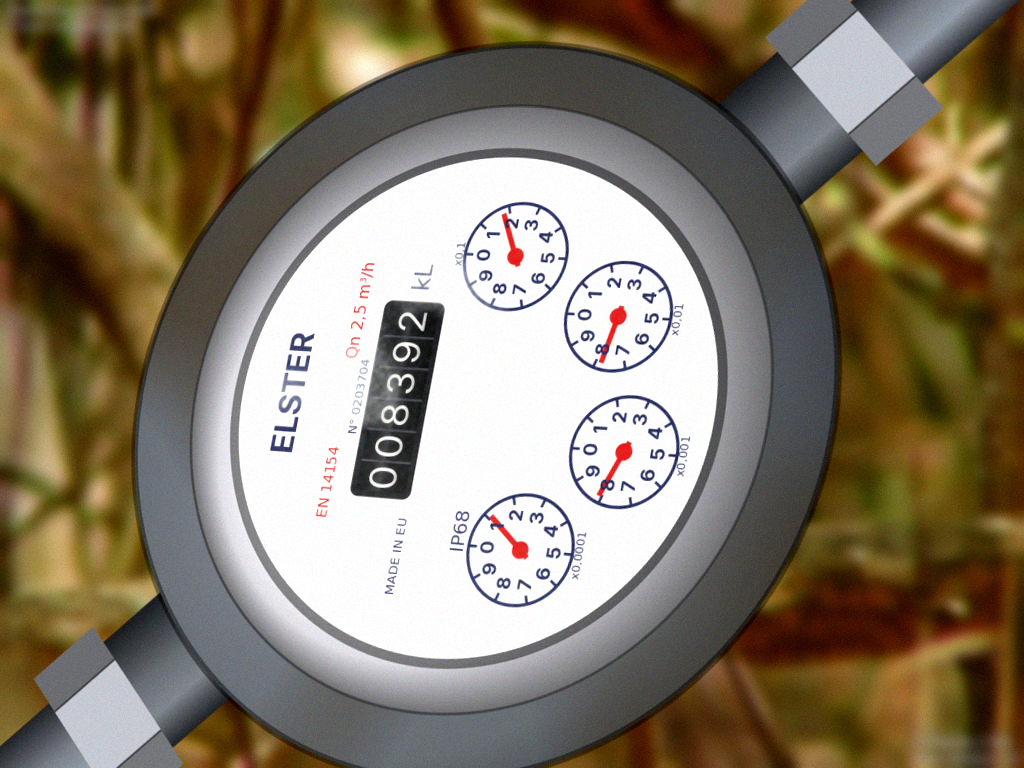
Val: 8392.1781
